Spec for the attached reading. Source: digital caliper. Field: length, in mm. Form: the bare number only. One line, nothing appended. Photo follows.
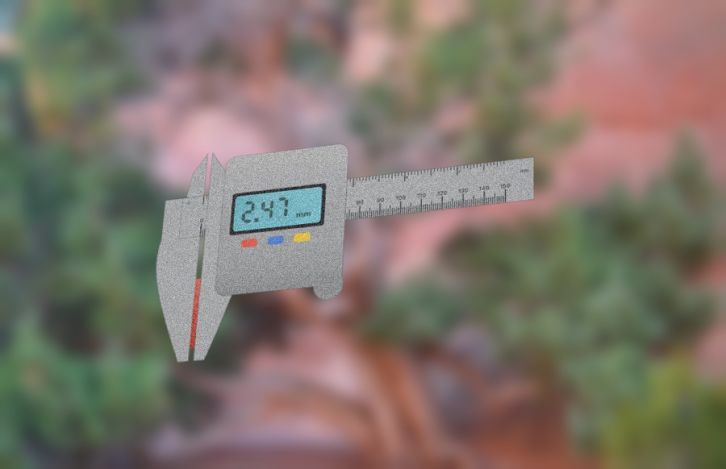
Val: 2.47
